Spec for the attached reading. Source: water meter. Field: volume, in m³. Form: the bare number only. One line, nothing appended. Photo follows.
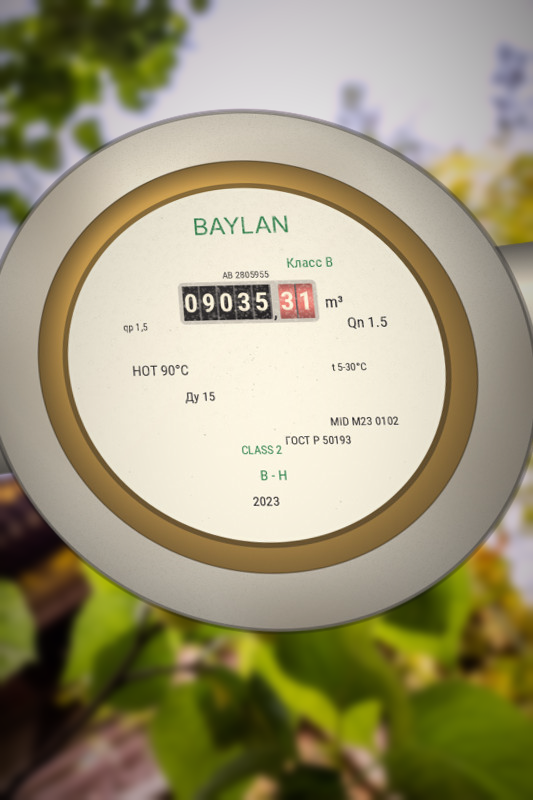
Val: 9035.31
